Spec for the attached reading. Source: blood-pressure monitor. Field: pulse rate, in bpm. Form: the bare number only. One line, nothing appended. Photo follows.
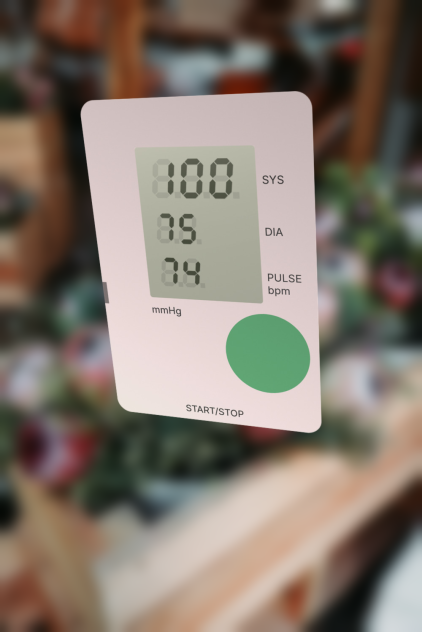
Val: 74
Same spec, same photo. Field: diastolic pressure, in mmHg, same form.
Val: 75
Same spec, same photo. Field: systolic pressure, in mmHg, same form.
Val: 100
